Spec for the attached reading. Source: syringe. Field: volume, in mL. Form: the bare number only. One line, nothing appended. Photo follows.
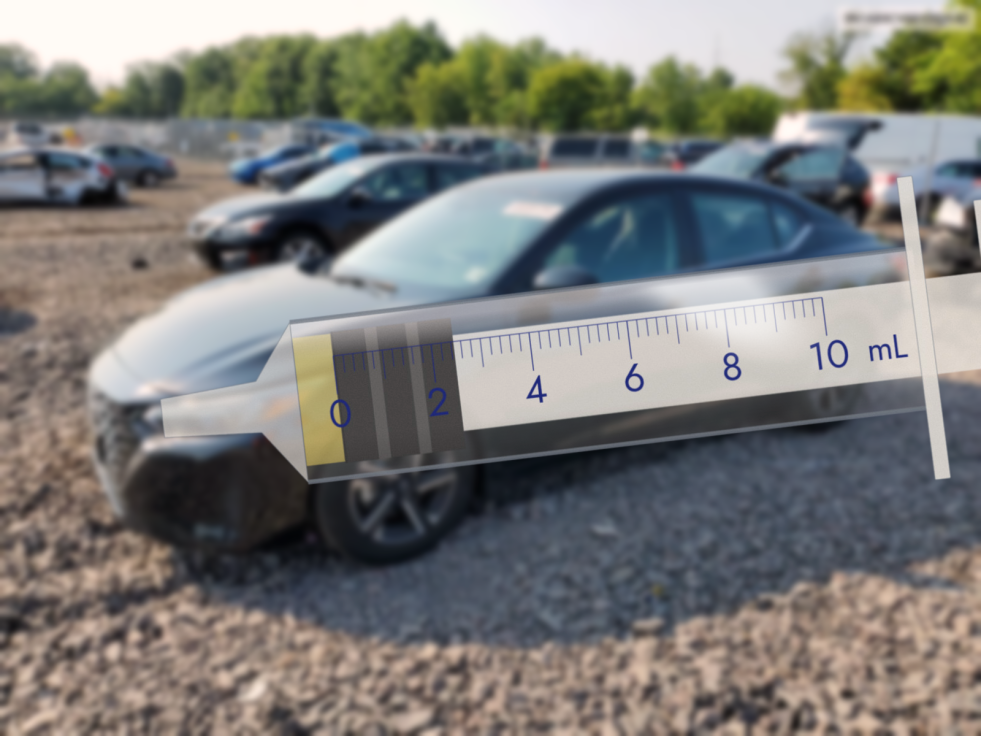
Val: 0
